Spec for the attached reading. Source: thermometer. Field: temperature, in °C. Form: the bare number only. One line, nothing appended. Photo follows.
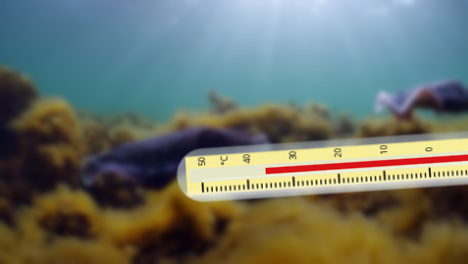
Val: 36
